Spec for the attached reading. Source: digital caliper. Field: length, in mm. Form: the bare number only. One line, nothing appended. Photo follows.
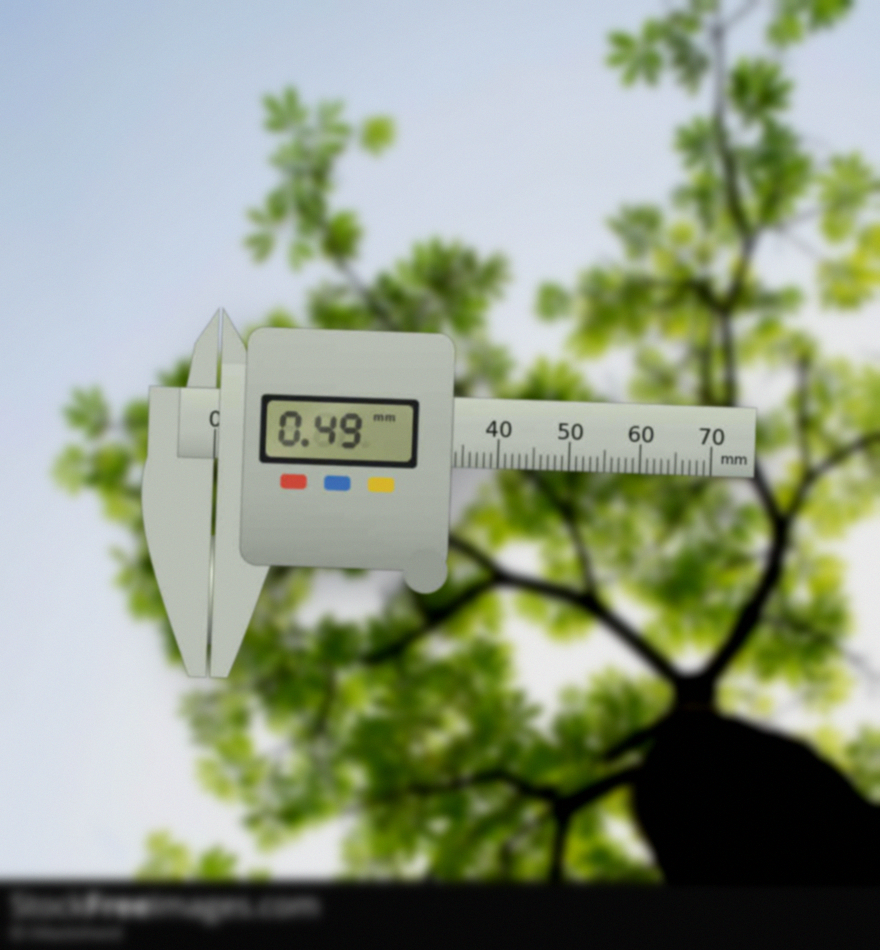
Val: 0.49
